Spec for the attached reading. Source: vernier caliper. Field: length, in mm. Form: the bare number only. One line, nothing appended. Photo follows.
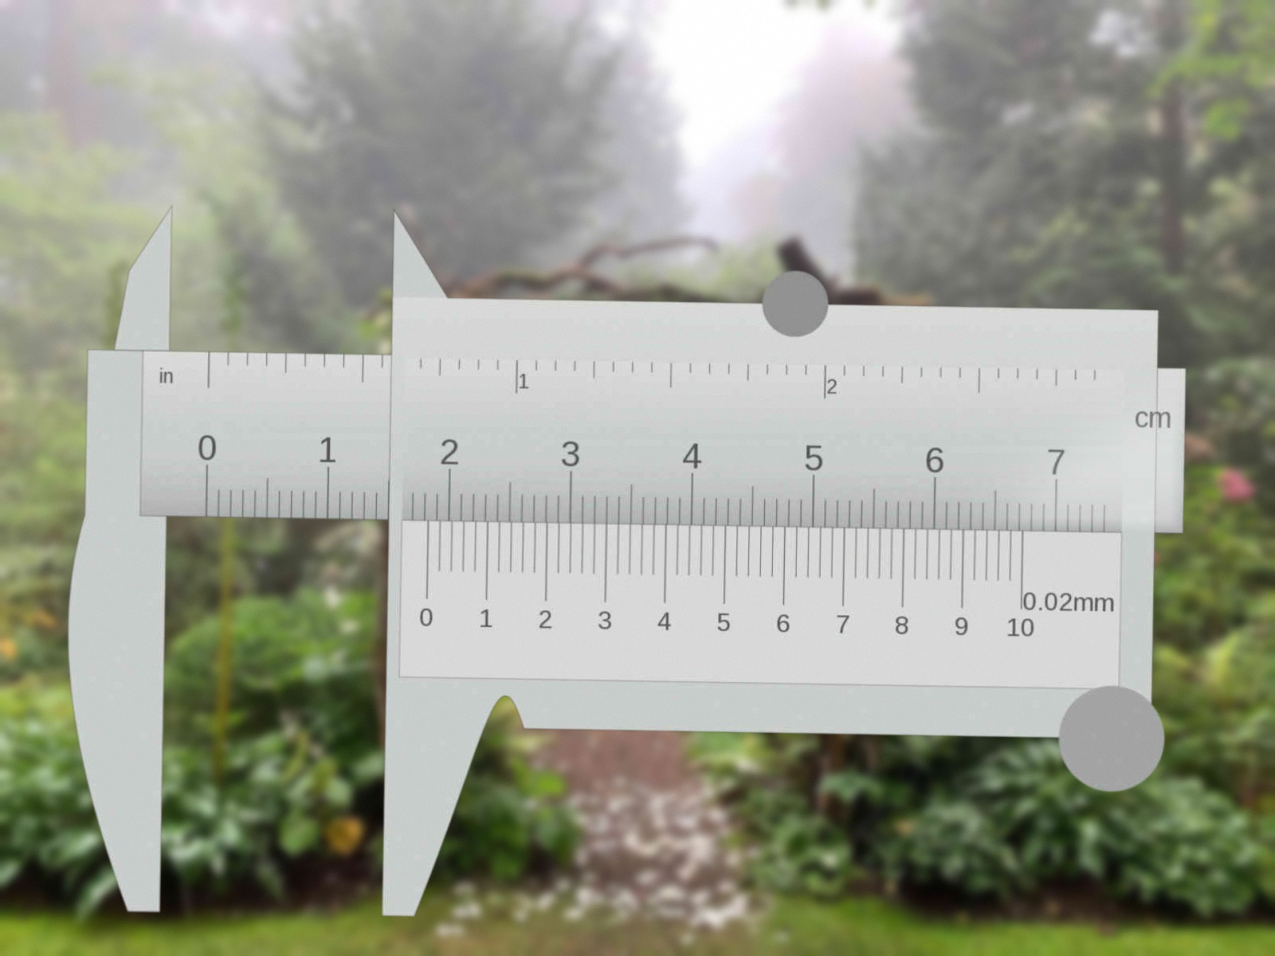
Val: 18.3
